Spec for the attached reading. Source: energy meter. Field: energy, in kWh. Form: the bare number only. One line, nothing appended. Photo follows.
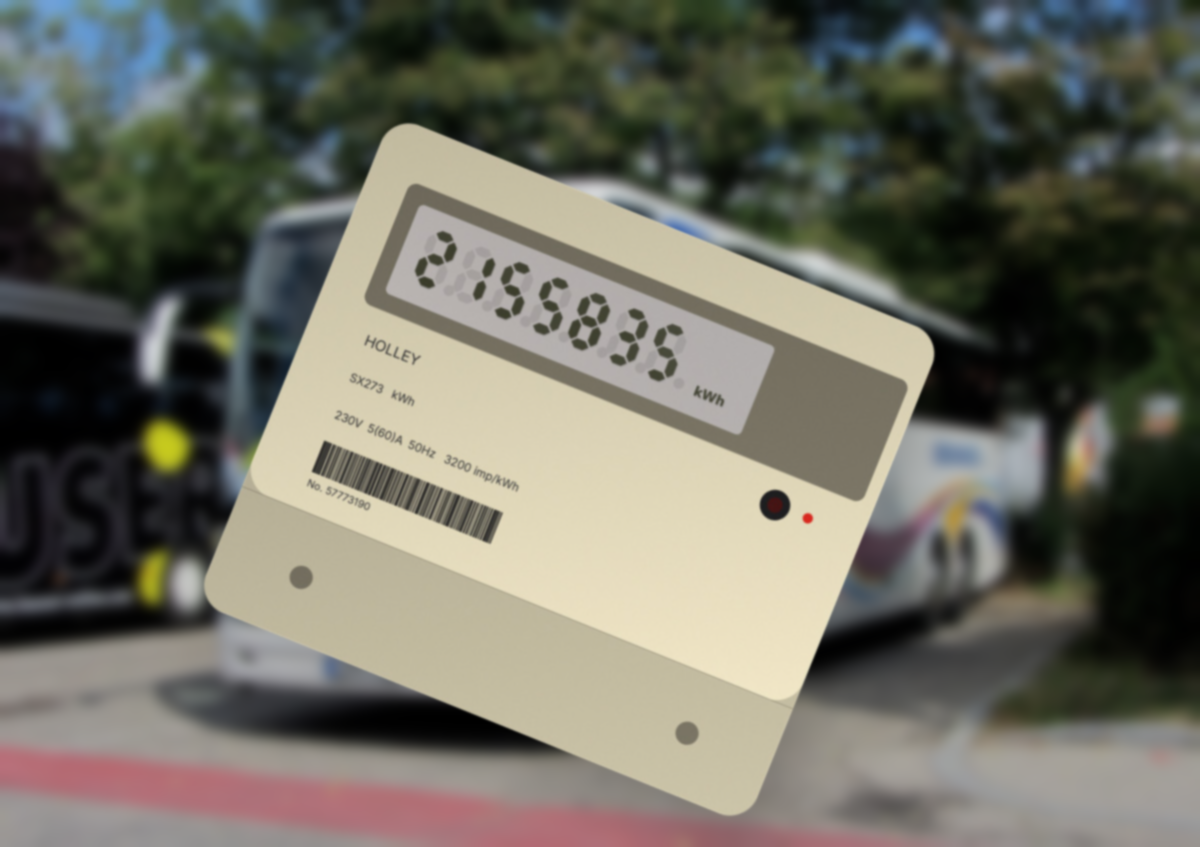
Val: 2155835
